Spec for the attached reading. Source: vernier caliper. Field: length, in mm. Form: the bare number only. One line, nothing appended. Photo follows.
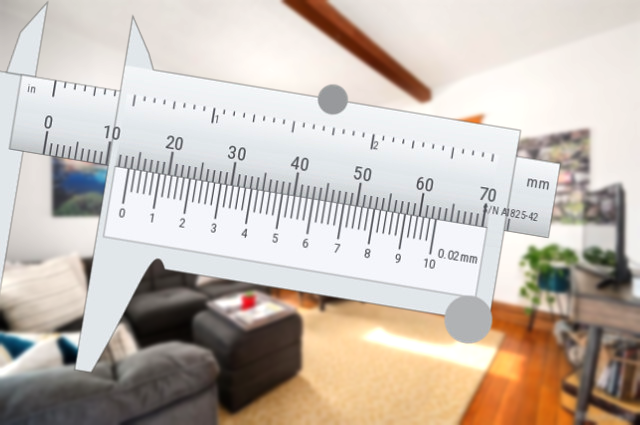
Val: 13.6
